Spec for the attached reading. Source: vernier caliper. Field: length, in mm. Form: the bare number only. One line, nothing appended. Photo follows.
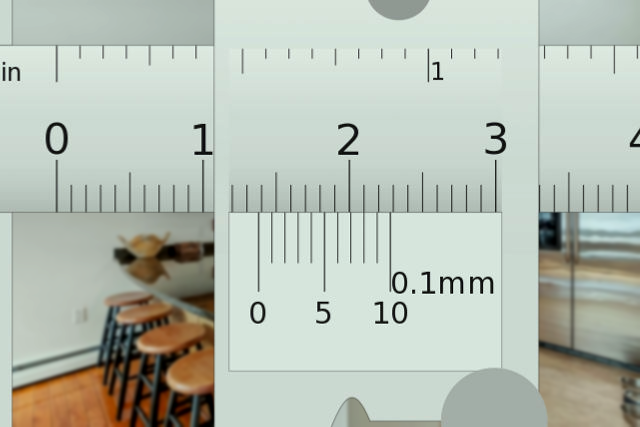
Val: 13.8
